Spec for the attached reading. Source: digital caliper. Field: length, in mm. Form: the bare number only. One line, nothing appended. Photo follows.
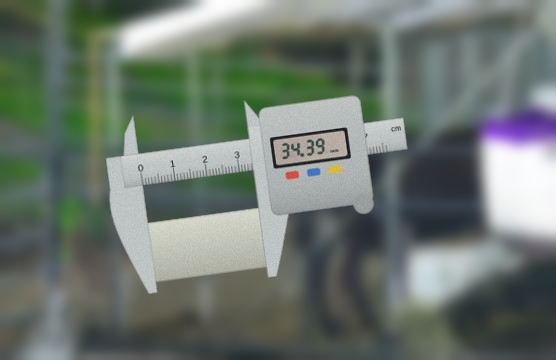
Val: 34.39
